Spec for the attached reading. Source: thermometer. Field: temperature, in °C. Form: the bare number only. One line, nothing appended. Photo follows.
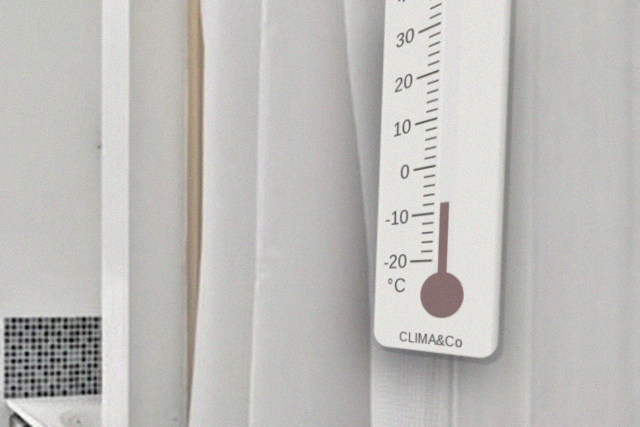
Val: -8
